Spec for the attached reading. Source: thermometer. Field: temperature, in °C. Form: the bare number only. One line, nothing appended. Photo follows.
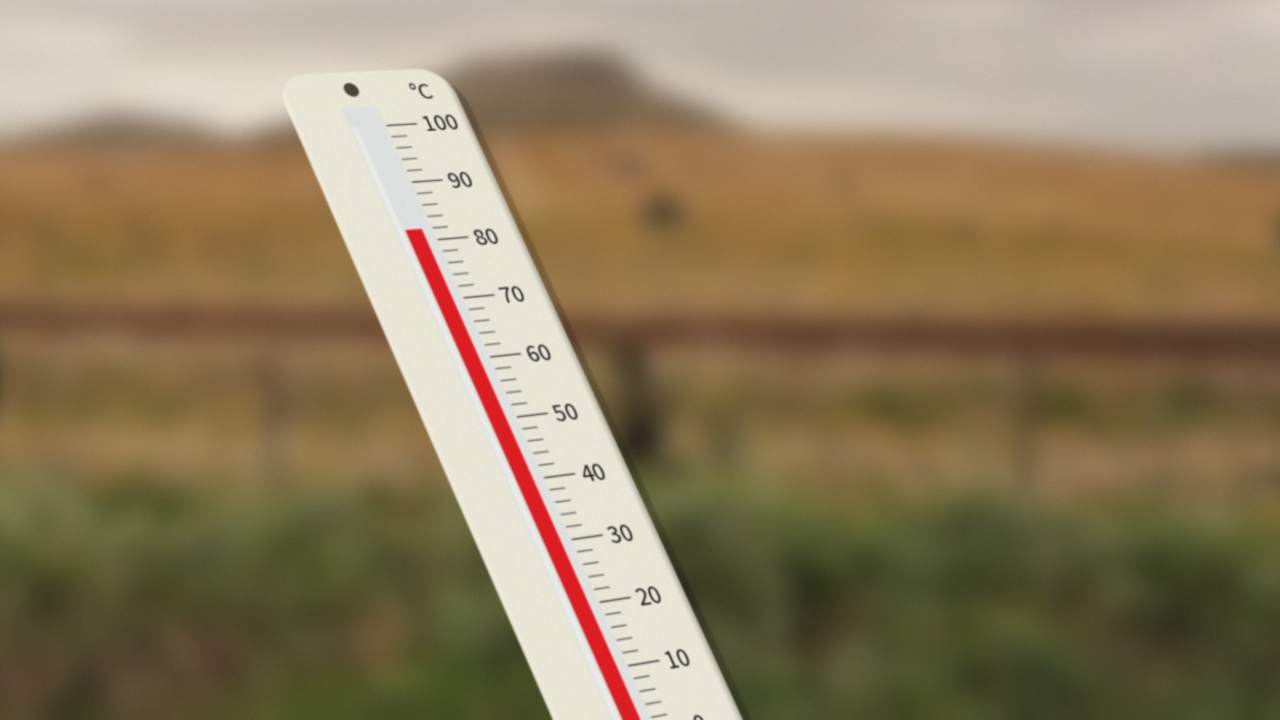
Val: 82
